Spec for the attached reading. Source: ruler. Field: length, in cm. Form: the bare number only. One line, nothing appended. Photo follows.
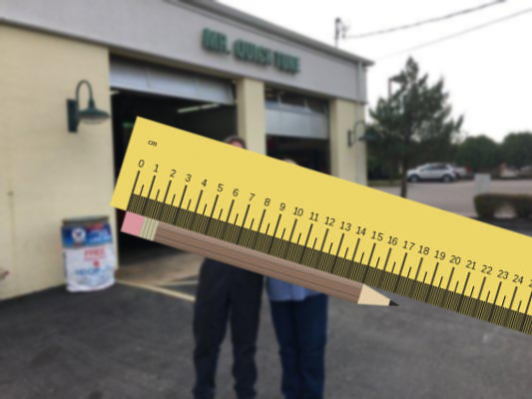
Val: 17.5
